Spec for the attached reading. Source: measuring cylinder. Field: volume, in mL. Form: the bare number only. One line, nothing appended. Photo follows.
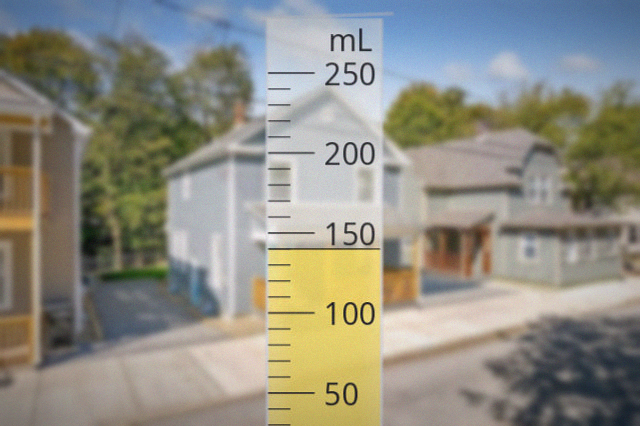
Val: 140
